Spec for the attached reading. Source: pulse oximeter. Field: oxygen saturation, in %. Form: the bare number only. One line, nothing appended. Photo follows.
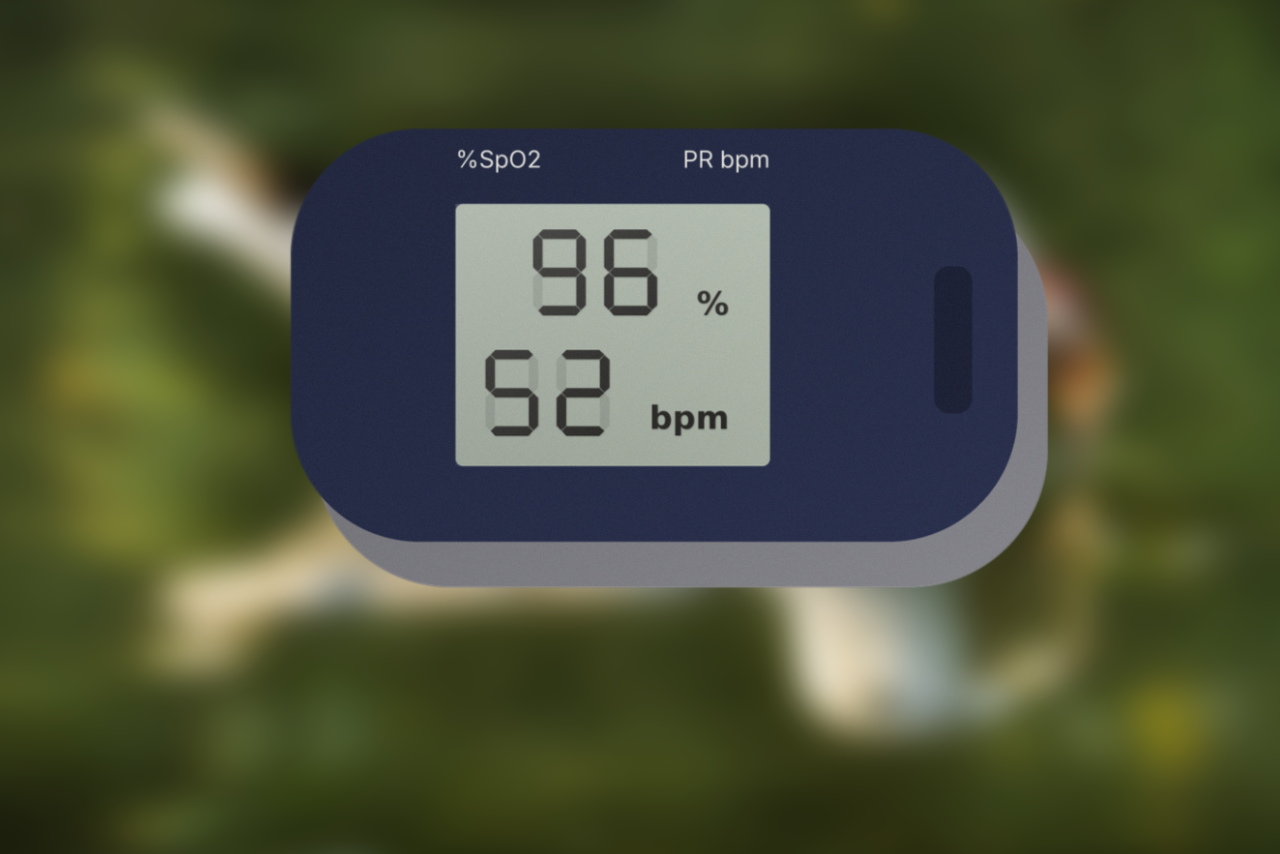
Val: 96
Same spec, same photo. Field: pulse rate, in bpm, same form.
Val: 52
